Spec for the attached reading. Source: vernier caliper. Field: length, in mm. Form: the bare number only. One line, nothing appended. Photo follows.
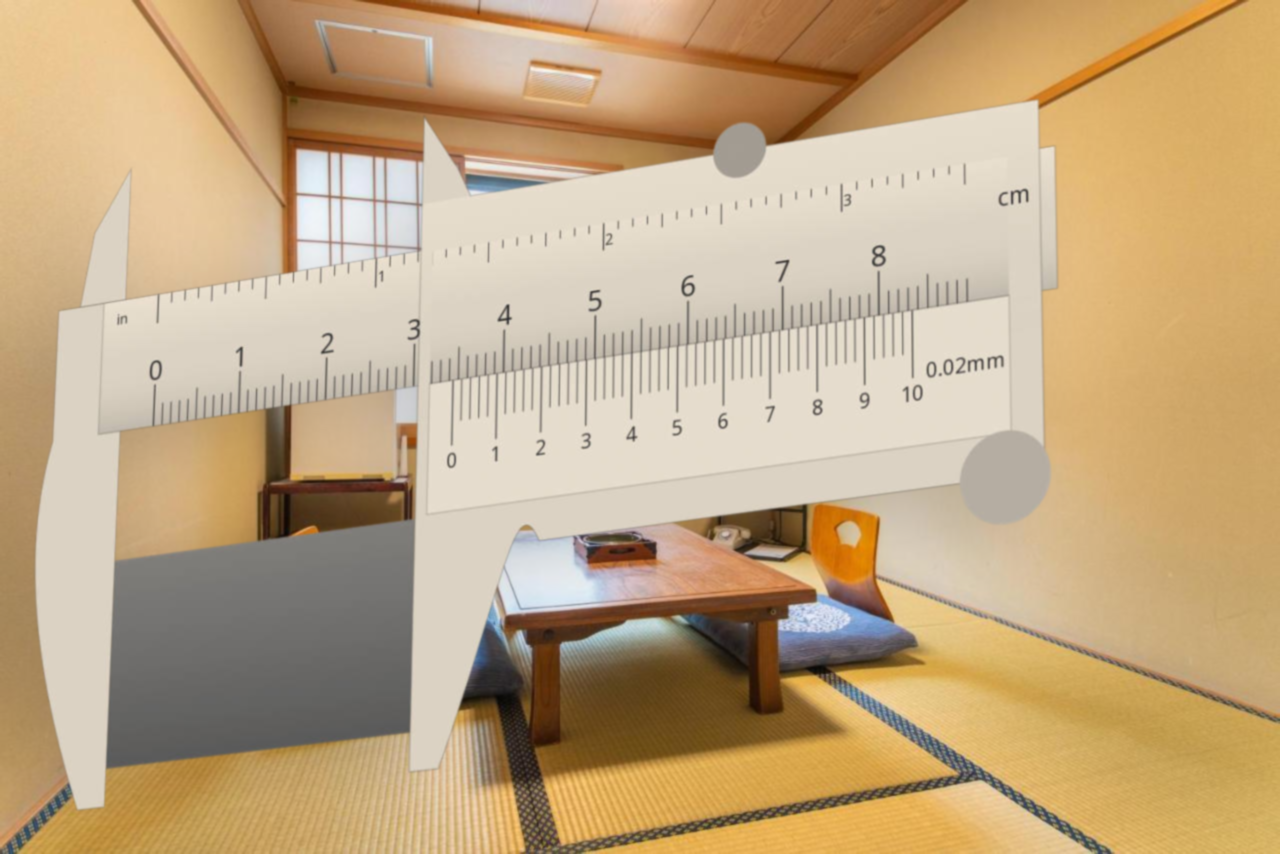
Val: 34.4
